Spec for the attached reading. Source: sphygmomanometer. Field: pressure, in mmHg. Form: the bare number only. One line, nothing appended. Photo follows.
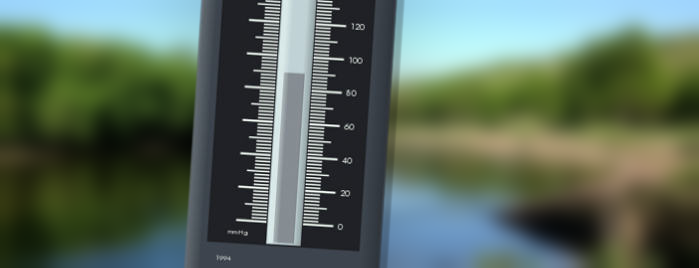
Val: 90
